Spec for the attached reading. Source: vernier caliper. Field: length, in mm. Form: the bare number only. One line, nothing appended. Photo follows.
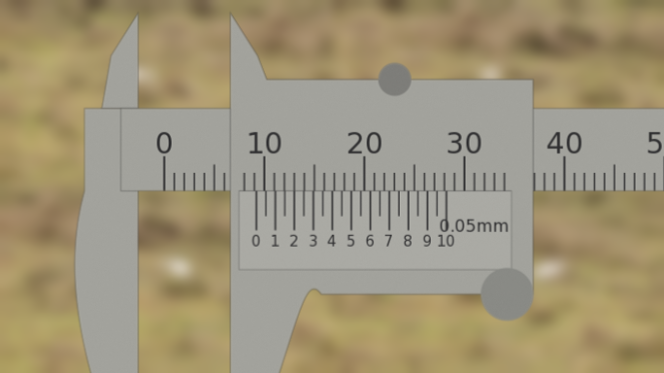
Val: 9.2
